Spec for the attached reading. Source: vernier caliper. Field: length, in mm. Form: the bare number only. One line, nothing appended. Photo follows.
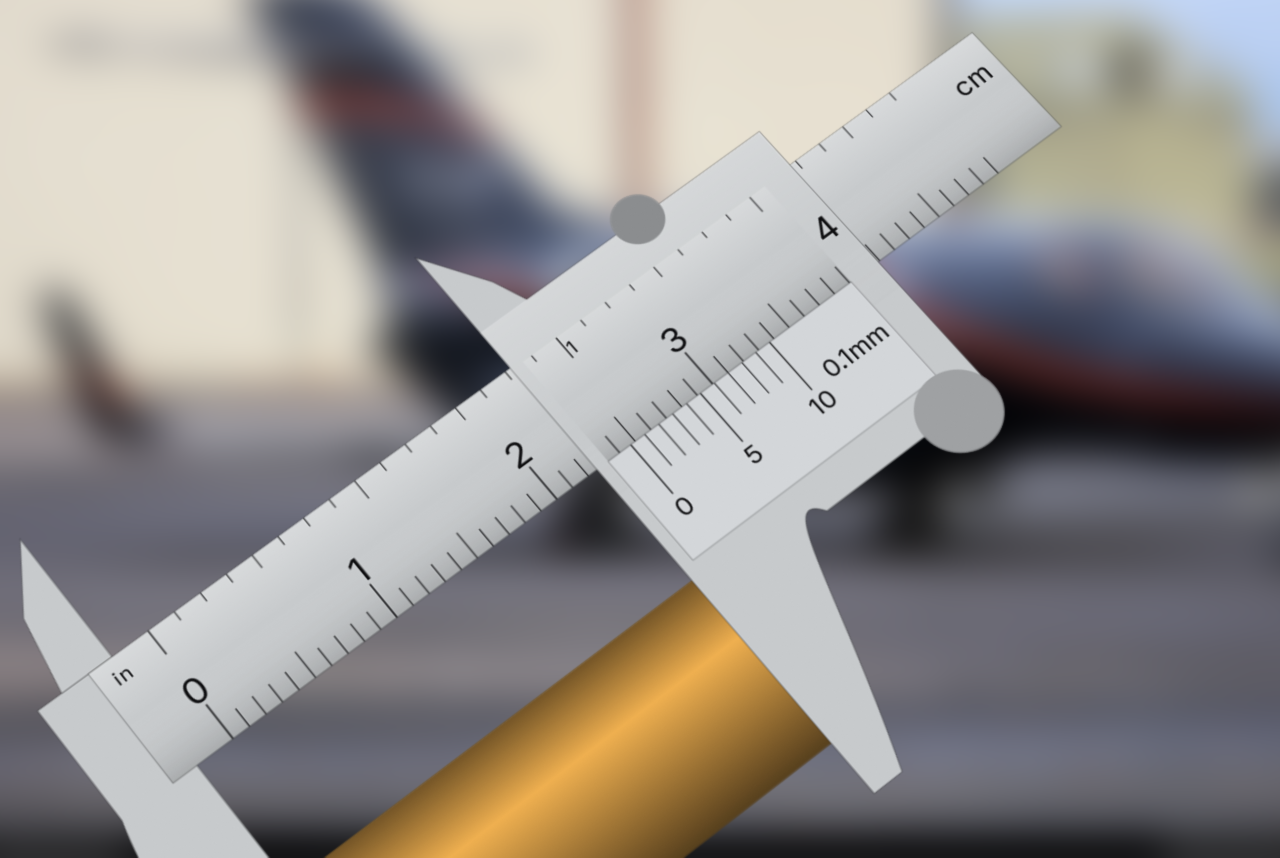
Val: 24.7
